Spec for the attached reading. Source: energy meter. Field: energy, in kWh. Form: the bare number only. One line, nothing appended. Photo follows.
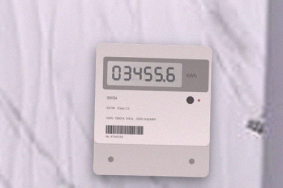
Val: 3455.6
